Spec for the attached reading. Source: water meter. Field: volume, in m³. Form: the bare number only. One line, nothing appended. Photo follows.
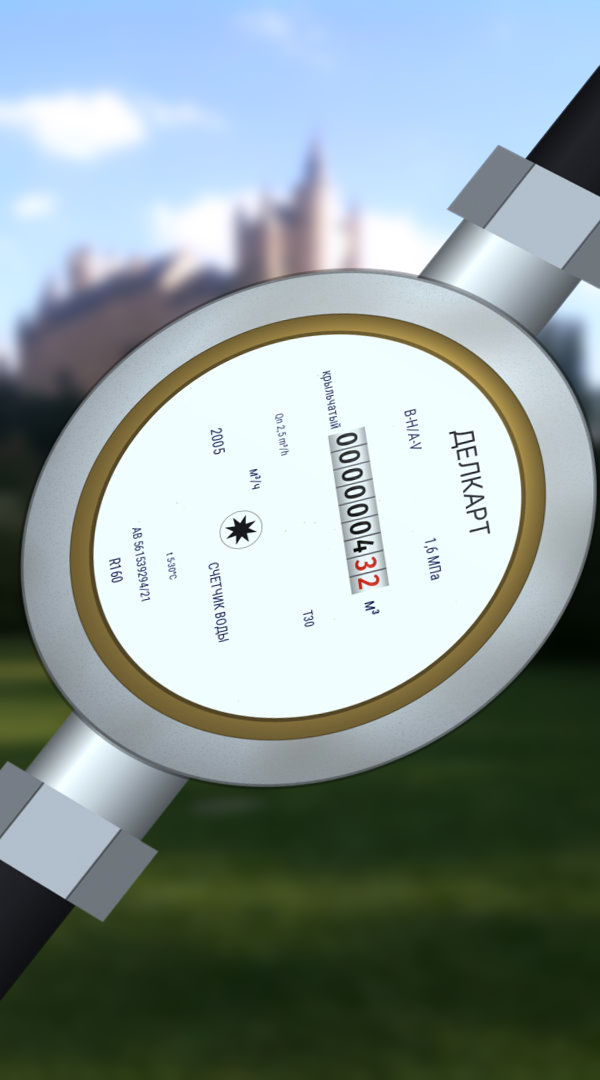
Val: 4.32
